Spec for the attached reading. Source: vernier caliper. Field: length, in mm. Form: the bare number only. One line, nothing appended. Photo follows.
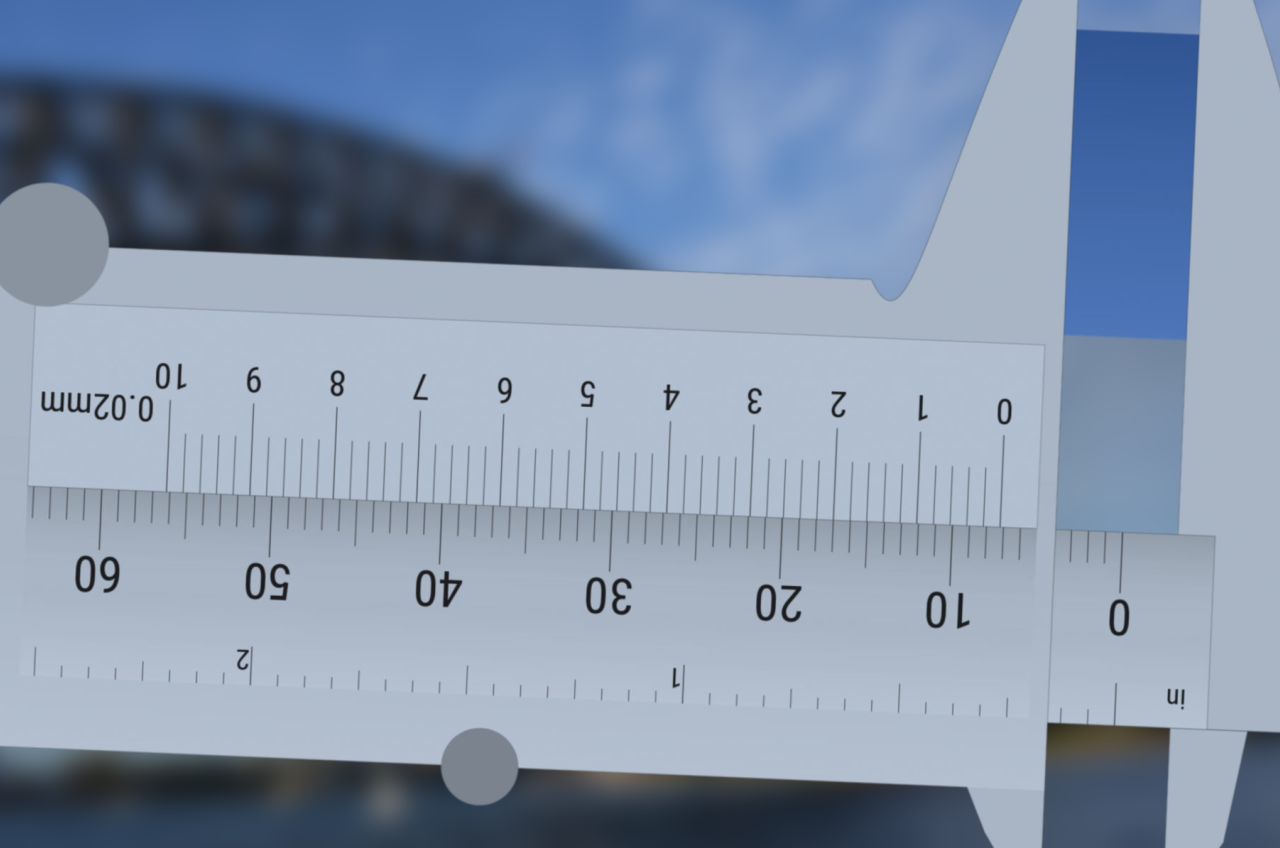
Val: 7.2
